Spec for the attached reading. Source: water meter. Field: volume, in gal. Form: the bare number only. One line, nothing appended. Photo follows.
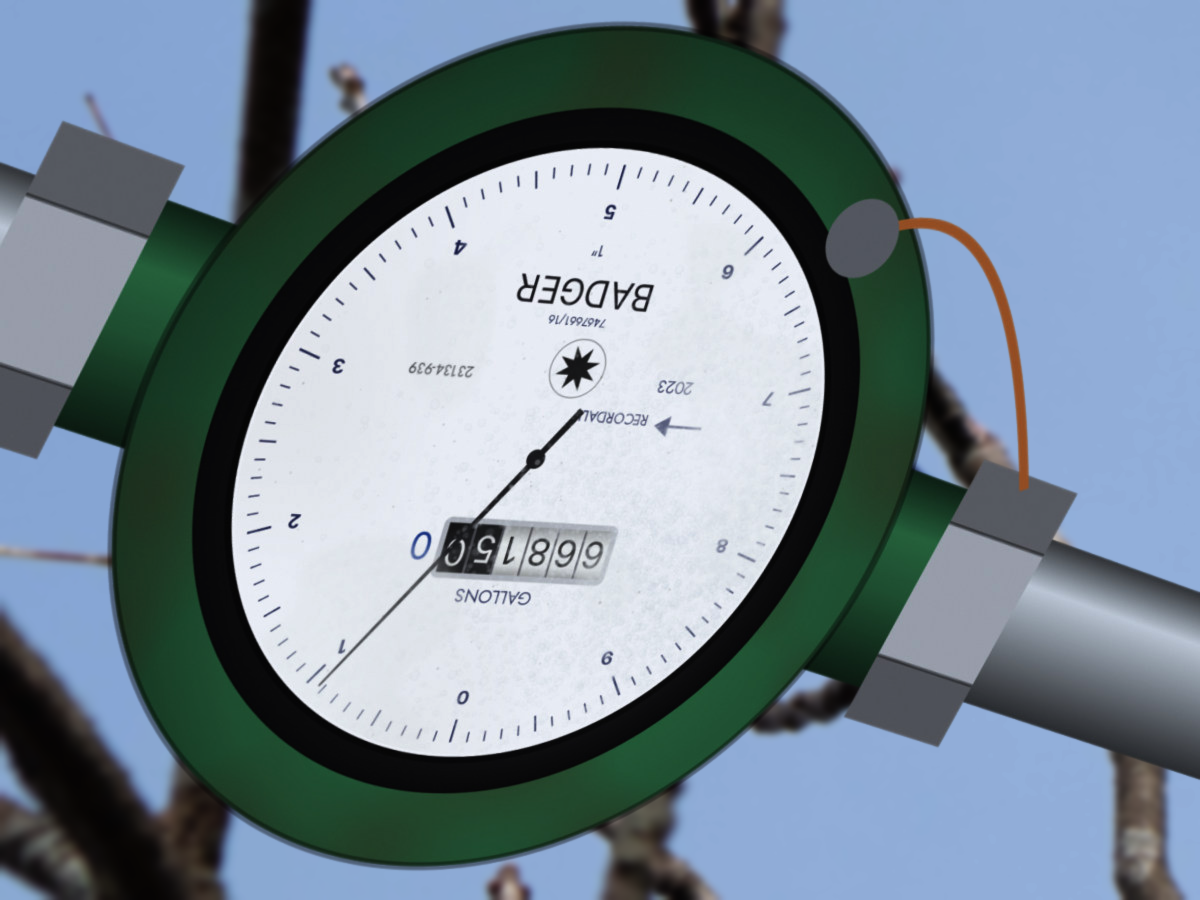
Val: 6681500.9
